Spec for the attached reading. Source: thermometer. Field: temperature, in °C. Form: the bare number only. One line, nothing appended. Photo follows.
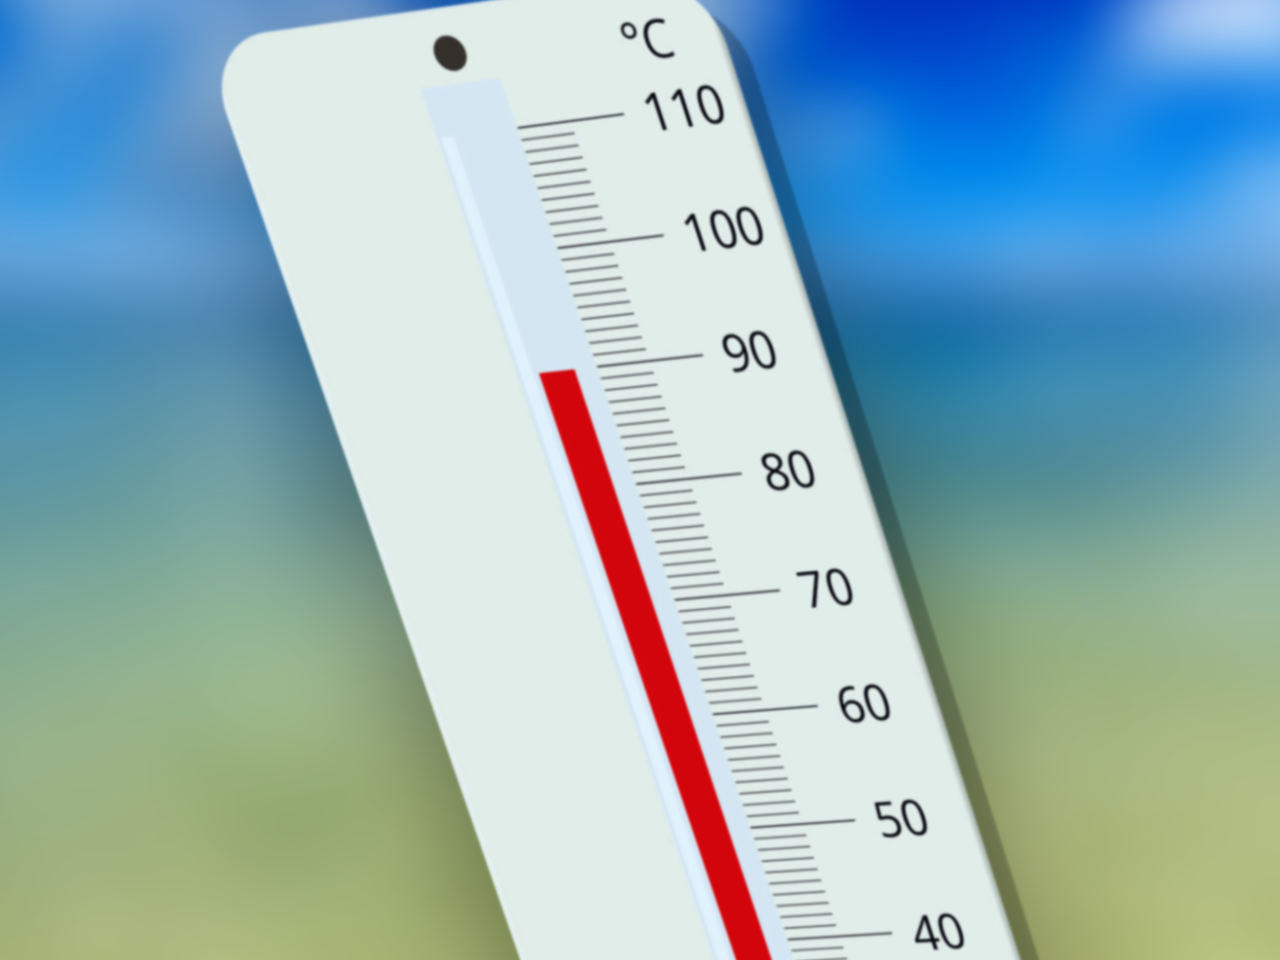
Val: 90
